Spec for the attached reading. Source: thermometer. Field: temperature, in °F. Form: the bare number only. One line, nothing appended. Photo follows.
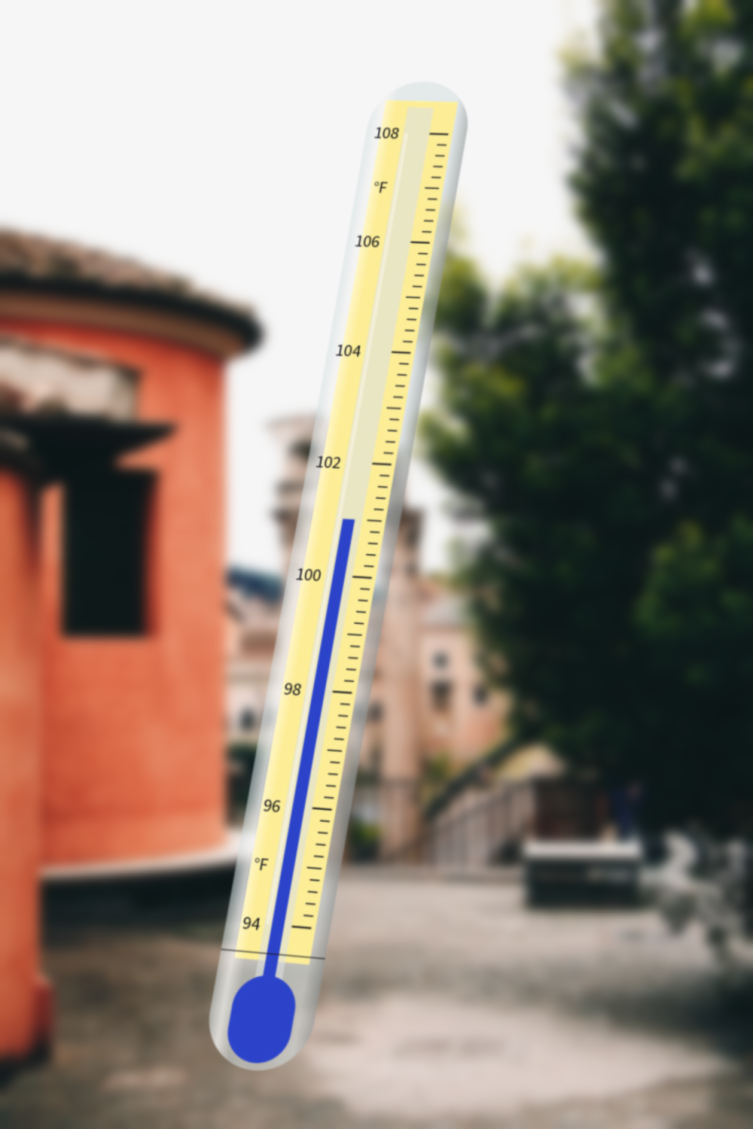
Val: 101
